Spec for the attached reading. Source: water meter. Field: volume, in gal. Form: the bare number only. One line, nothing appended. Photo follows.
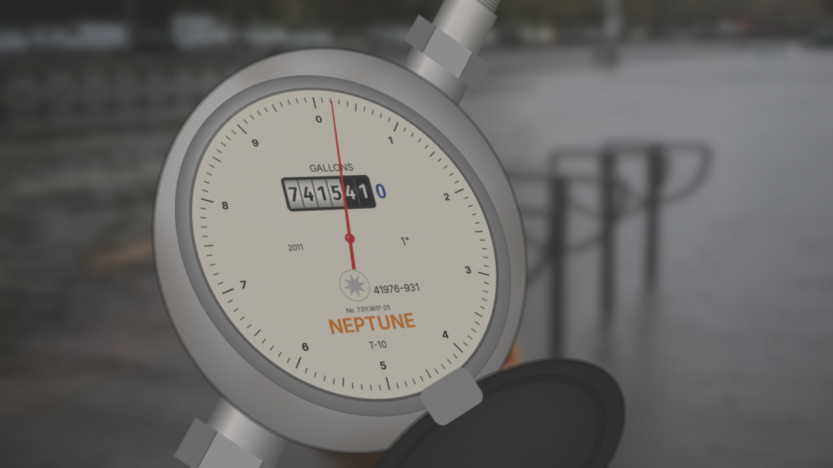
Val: 7415410.2
